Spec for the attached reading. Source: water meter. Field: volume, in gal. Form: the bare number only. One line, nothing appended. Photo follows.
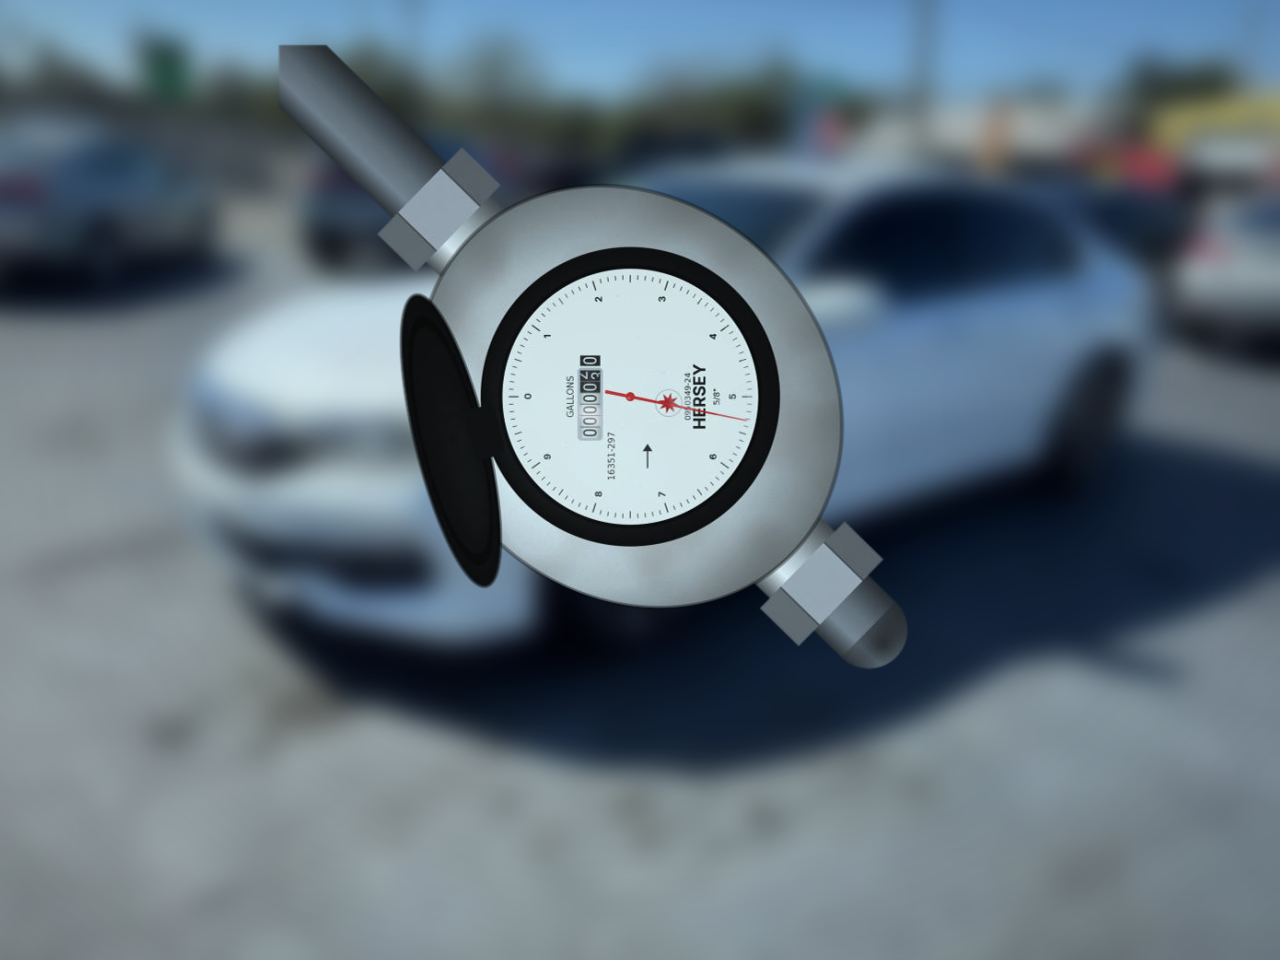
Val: 25.3
